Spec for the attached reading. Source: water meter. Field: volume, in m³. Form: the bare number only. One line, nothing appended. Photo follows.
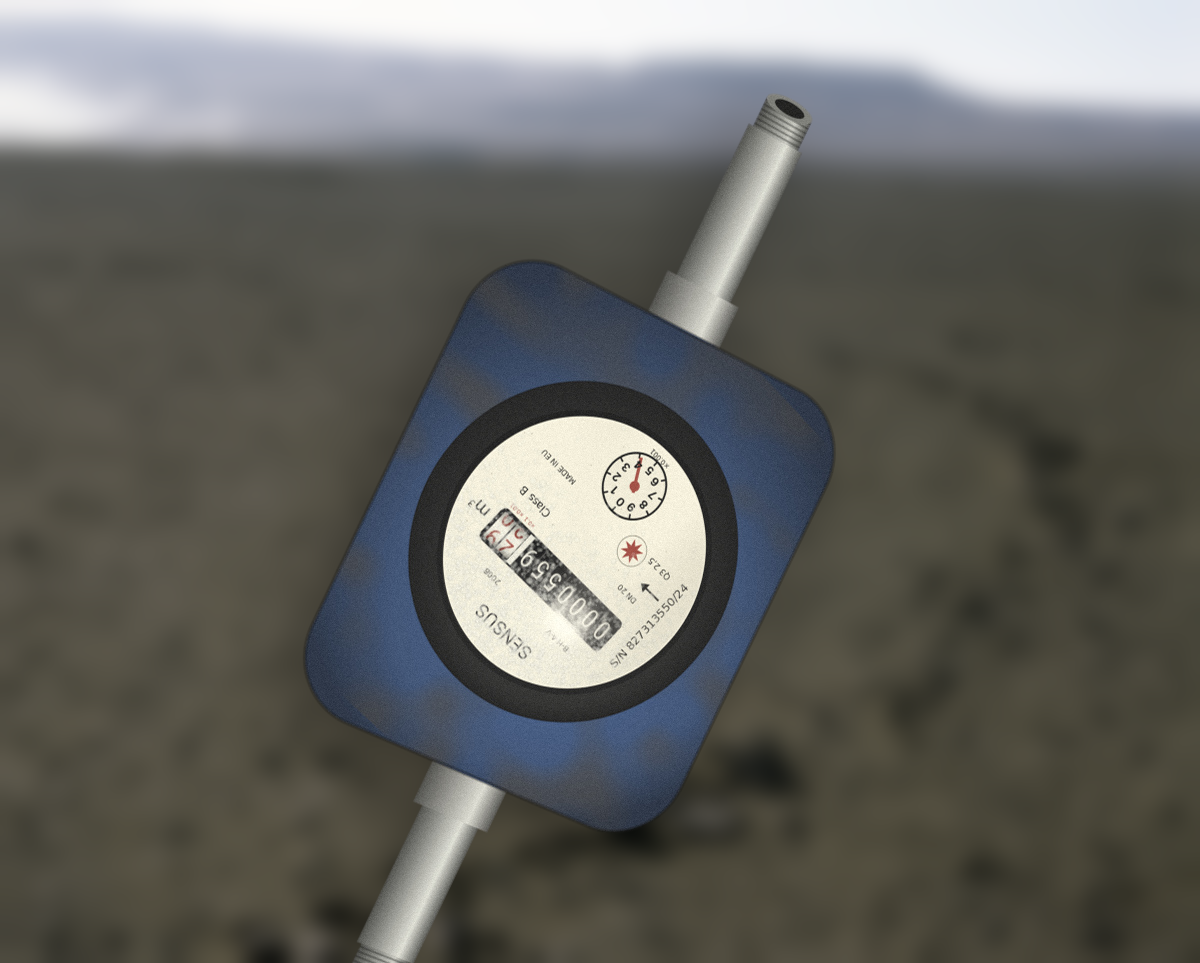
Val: 559.294
